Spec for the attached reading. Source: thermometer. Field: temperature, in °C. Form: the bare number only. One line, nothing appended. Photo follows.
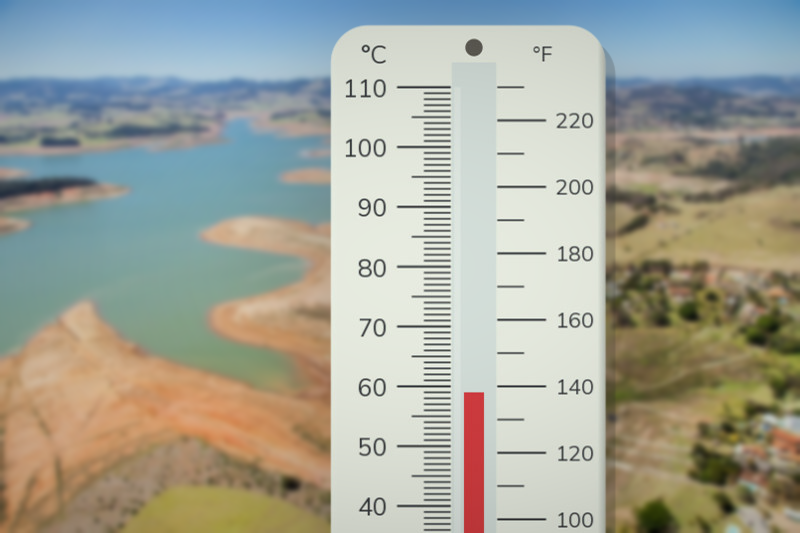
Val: 59
